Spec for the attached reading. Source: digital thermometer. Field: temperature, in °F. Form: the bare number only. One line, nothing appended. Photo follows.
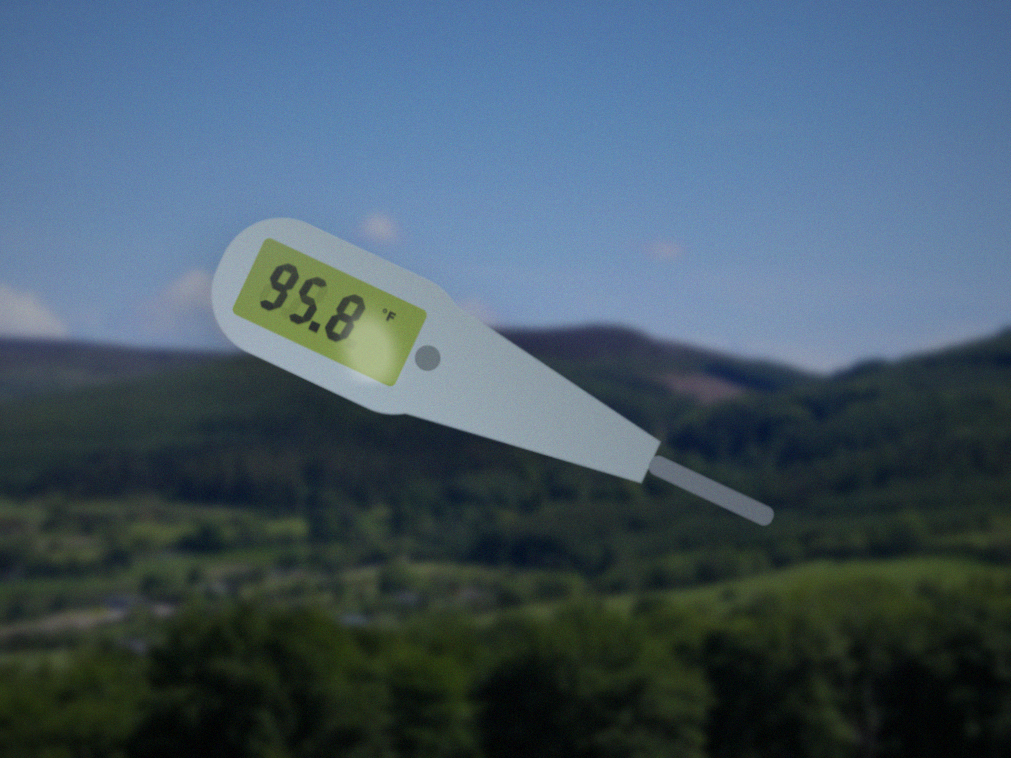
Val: 95.8
